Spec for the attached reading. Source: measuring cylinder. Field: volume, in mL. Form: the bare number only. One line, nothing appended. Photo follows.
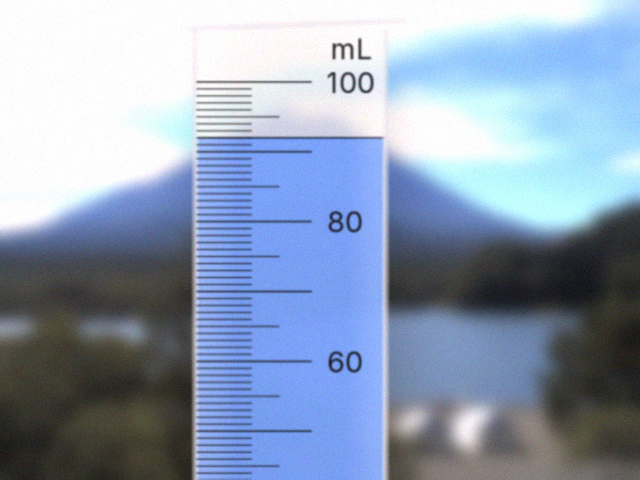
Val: 92
